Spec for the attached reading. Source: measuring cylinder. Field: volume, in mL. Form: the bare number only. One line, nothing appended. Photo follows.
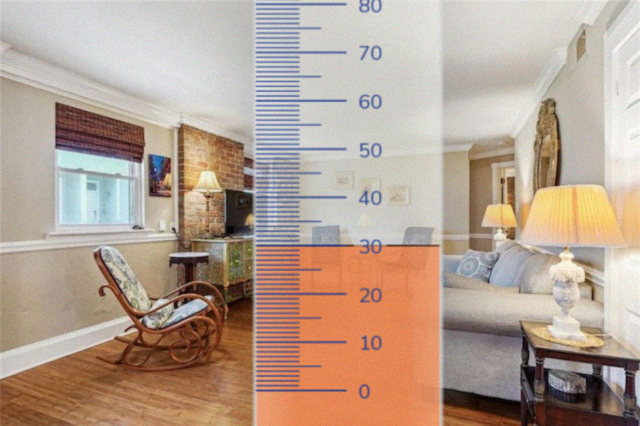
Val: 30
